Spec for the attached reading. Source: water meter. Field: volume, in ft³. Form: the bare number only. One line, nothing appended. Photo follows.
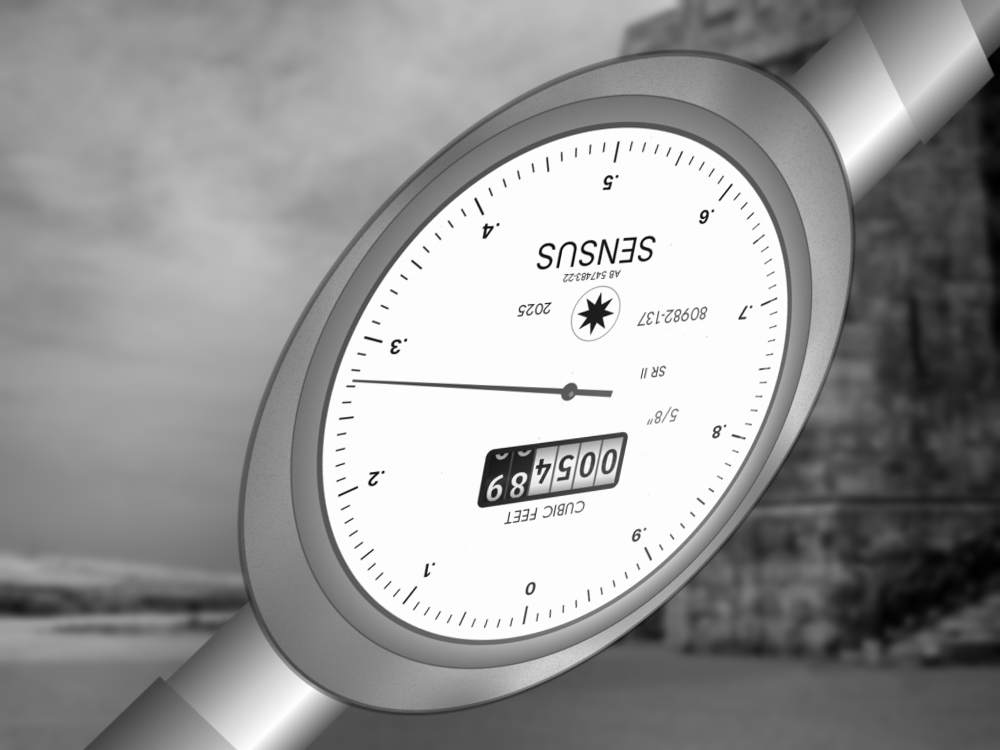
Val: 5489.27
